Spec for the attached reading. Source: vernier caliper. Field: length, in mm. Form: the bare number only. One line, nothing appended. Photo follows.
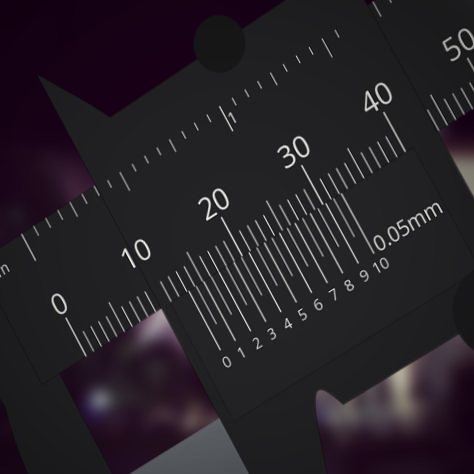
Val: 13.2
